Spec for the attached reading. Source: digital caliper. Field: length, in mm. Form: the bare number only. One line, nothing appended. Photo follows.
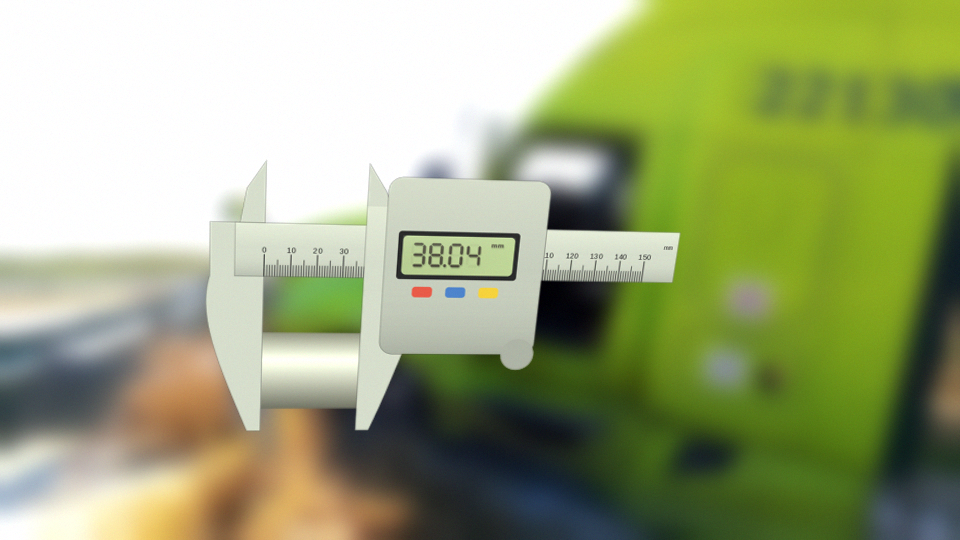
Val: 38.04
